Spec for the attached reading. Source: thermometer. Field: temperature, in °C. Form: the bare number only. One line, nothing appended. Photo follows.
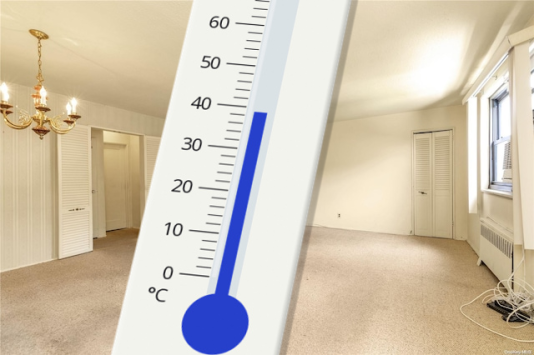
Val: 39
